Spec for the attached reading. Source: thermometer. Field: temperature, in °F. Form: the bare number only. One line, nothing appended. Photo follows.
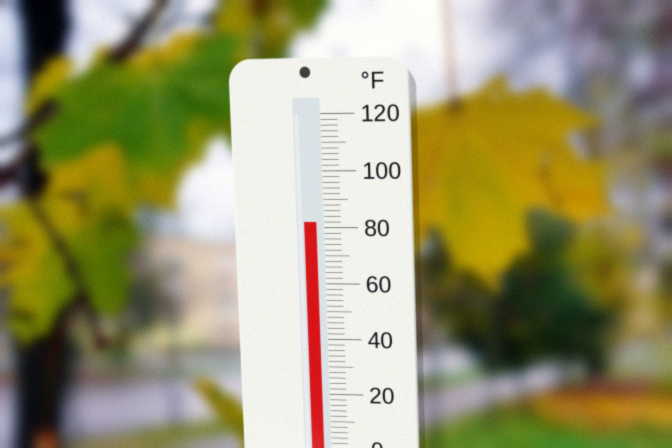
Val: 82
